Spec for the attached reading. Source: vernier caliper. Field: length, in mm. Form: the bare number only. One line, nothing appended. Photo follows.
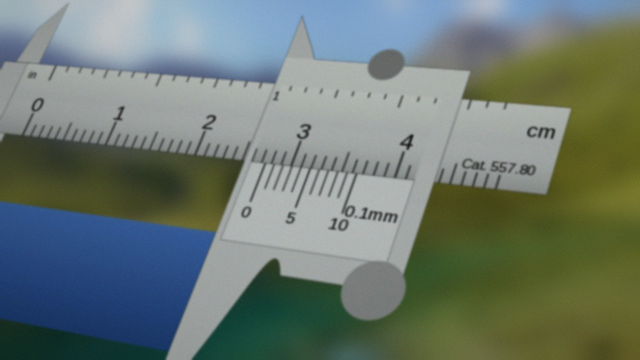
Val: 27.4
